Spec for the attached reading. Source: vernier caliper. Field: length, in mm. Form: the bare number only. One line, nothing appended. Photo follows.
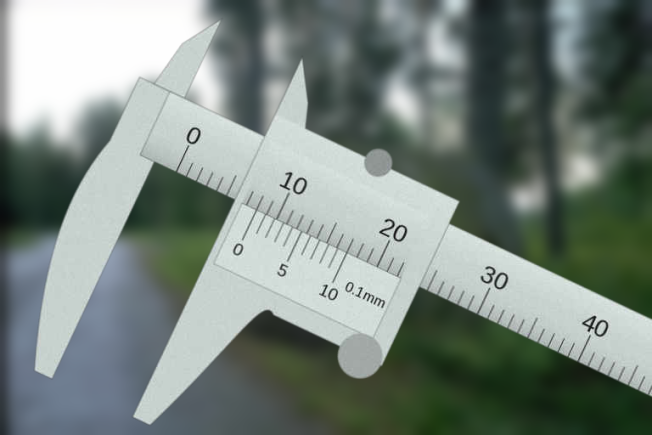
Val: 8.0
